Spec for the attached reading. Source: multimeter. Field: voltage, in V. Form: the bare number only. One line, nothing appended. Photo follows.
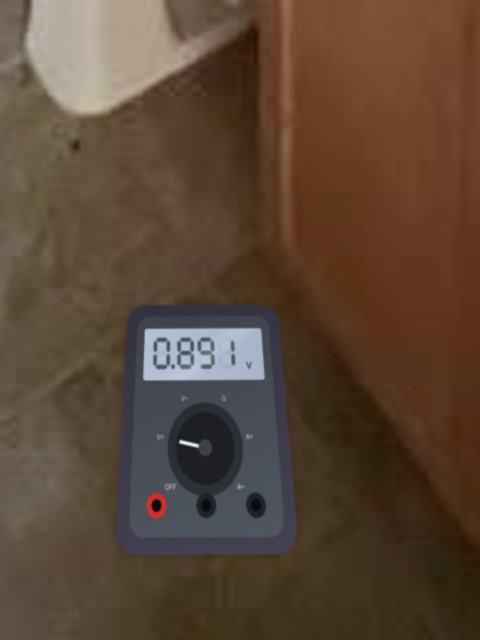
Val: 0.891
